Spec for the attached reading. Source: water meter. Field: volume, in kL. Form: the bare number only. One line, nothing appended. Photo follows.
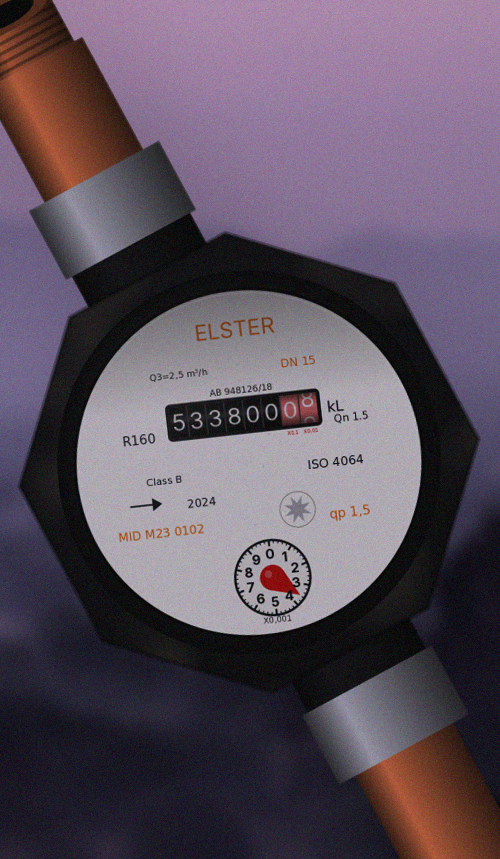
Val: 533800.083
